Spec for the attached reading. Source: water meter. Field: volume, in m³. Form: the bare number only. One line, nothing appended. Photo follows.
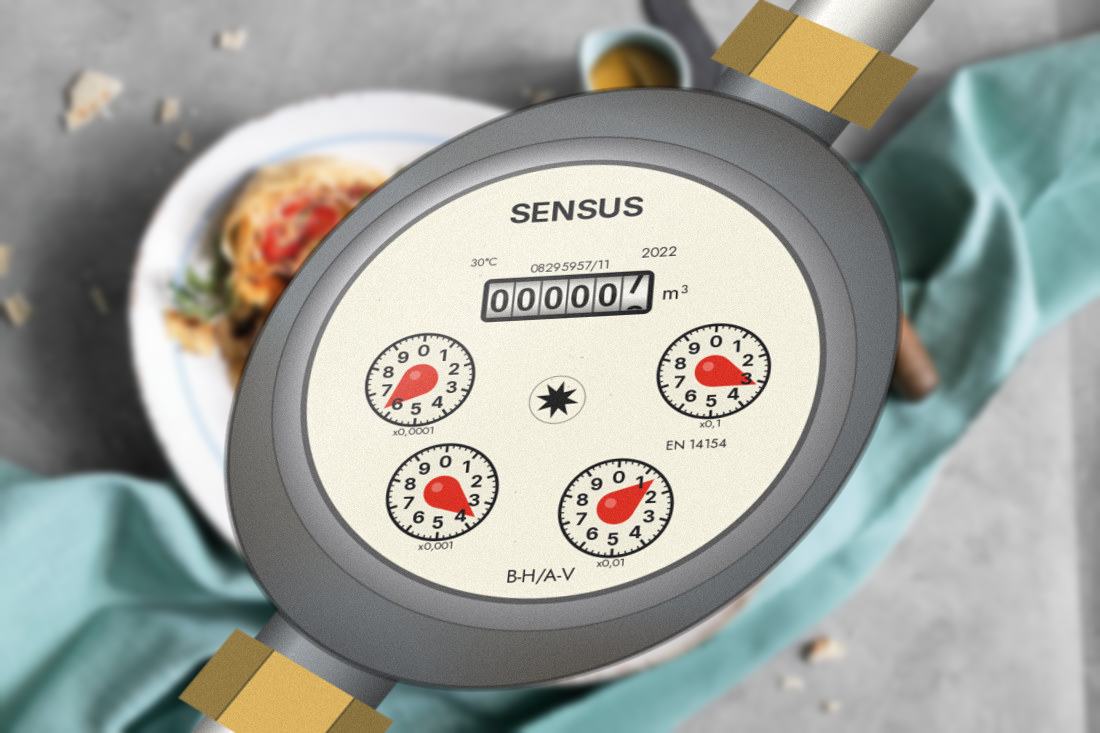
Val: 7.3136
